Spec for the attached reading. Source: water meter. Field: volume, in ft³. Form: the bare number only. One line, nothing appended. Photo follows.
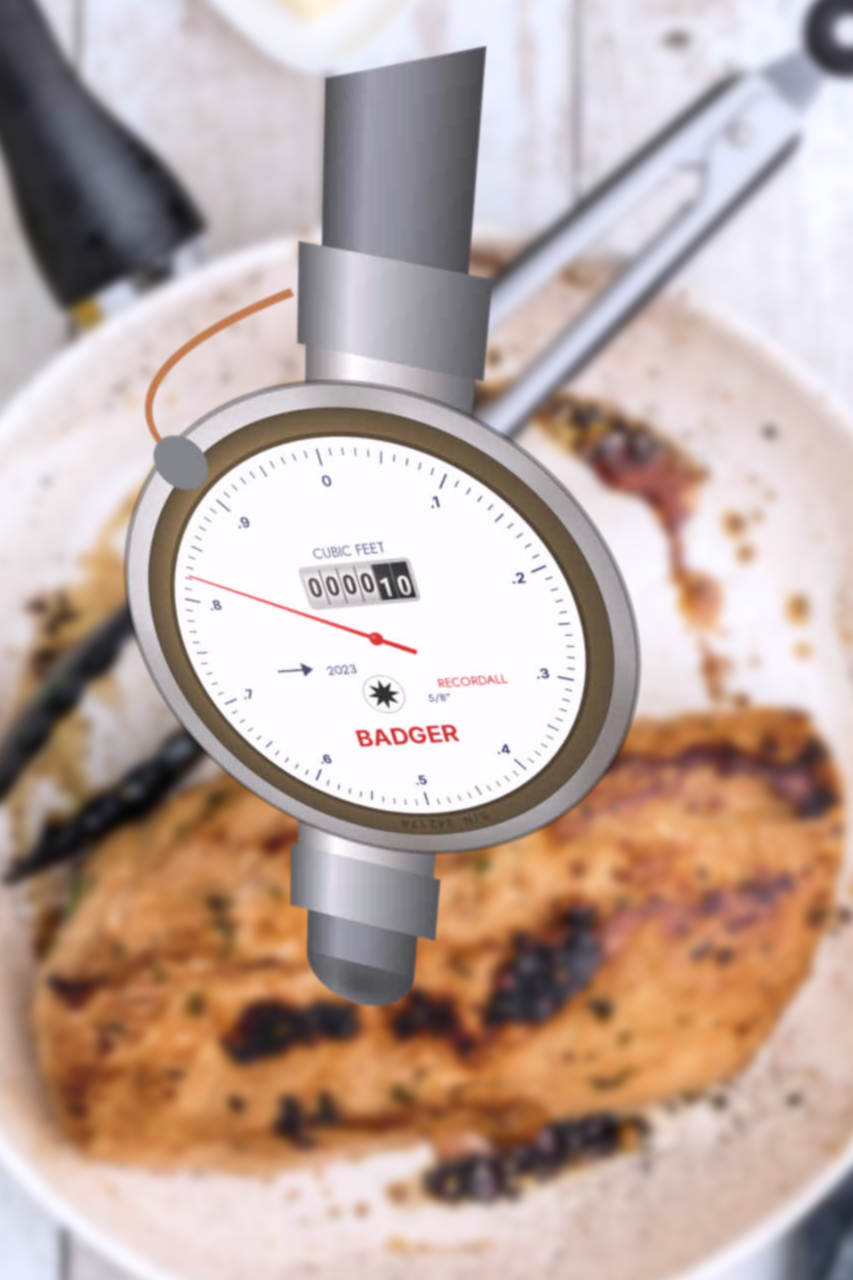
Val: 9.82
